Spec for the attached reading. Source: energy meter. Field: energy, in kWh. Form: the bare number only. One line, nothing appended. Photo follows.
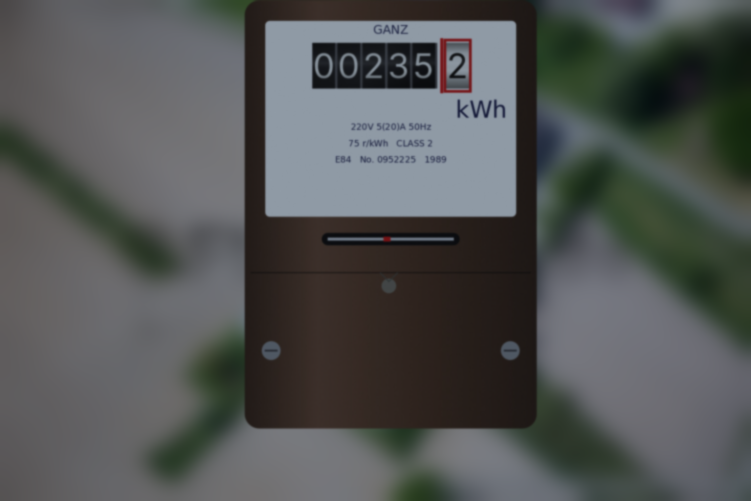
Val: 235.2
